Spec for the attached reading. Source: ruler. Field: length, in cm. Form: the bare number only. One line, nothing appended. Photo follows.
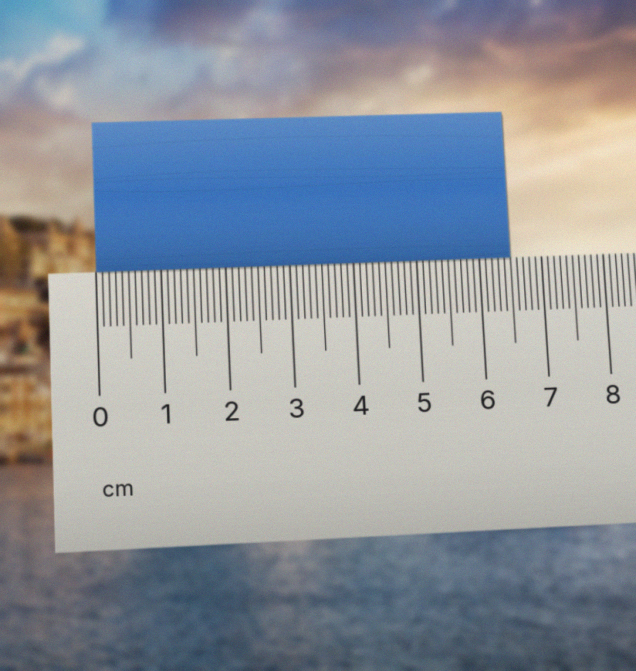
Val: 6.5
